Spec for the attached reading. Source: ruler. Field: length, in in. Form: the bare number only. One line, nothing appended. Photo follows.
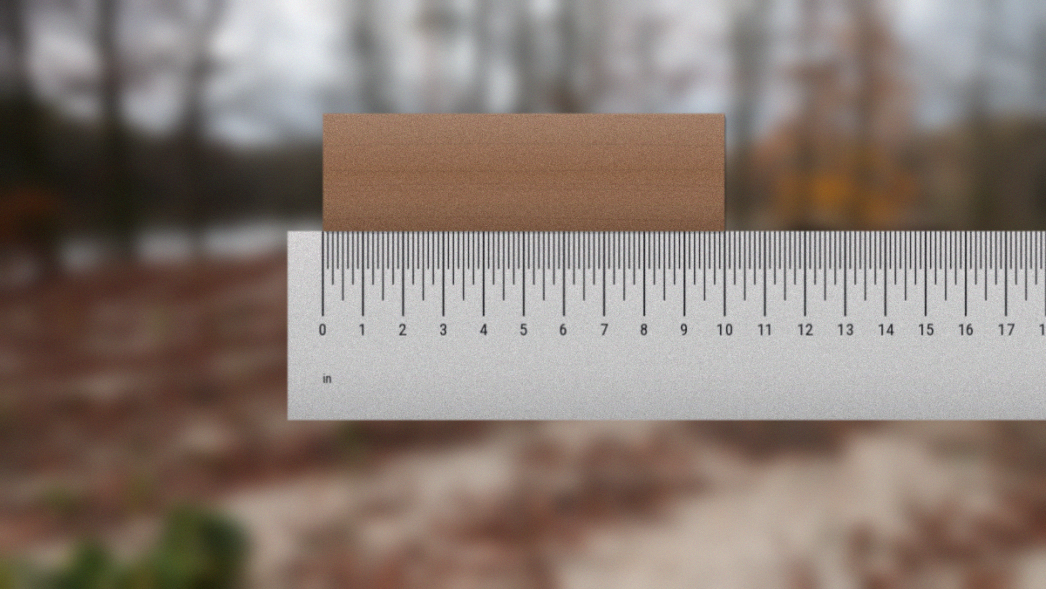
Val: 10
